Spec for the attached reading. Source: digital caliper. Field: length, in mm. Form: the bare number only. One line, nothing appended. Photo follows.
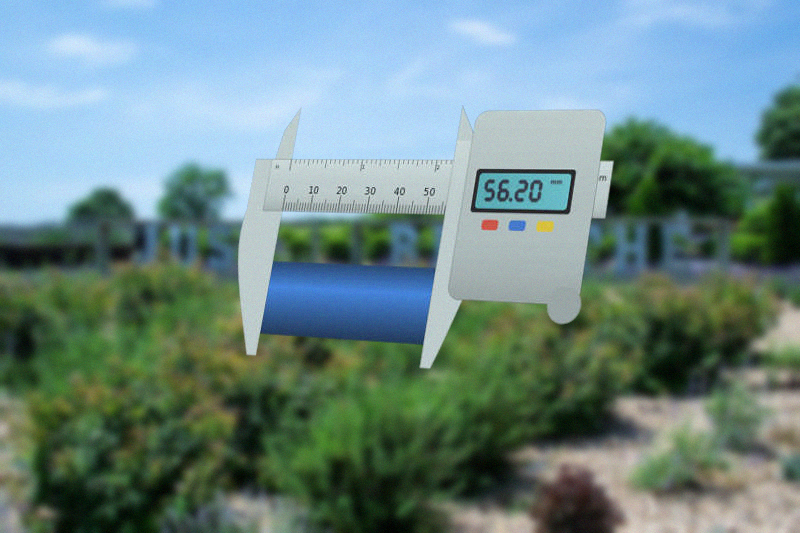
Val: 56.20
